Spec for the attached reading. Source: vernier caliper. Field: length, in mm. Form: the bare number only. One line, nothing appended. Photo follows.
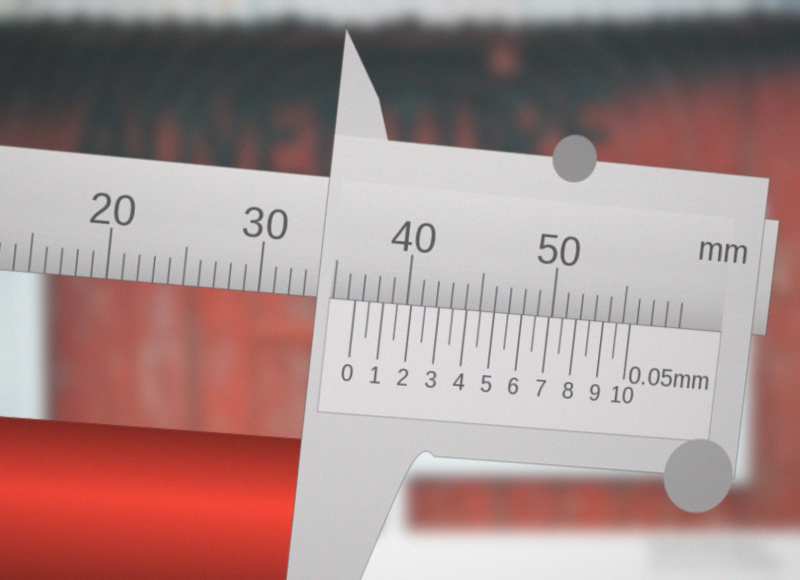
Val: 36.5
